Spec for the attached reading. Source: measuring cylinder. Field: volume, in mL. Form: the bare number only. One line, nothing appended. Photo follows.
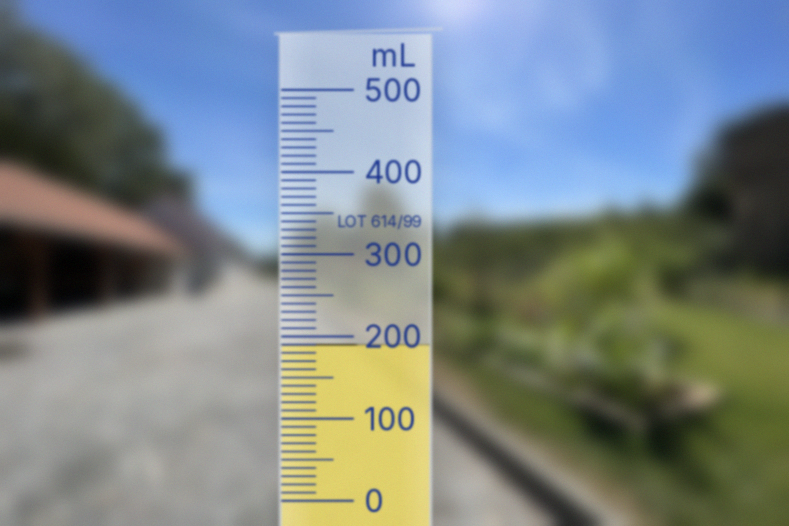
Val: 190
